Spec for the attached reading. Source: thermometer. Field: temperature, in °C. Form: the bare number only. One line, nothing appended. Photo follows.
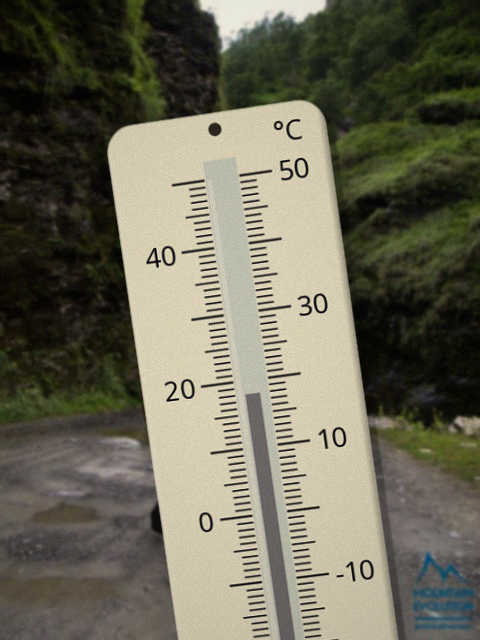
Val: 18
